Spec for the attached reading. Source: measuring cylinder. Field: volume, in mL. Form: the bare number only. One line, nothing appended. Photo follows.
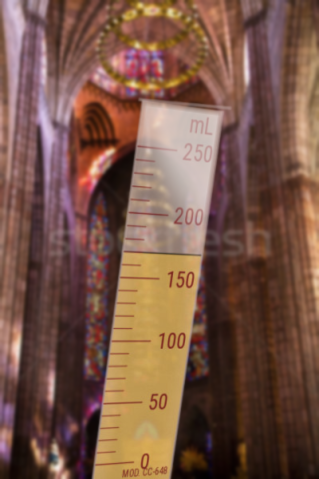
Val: 170
